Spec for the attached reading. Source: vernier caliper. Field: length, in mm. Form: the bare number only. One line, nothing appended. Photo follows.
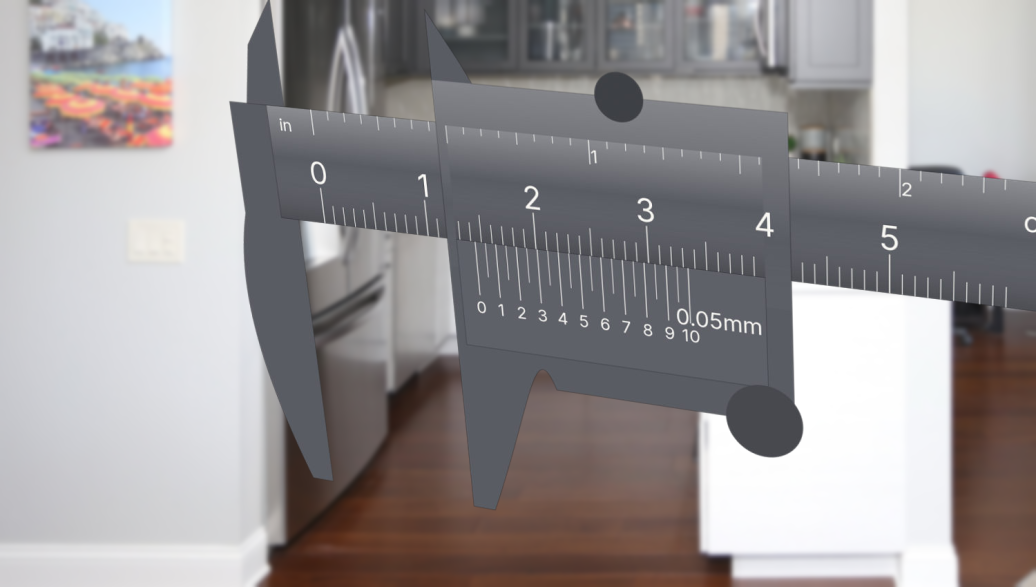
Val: 14.4
